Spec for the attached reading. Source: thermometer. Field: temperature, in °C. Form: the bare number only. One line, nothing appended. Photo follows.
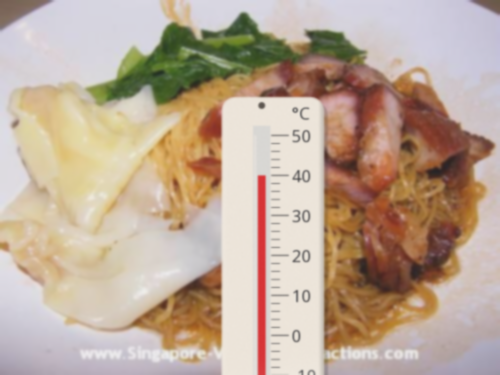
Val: 40
